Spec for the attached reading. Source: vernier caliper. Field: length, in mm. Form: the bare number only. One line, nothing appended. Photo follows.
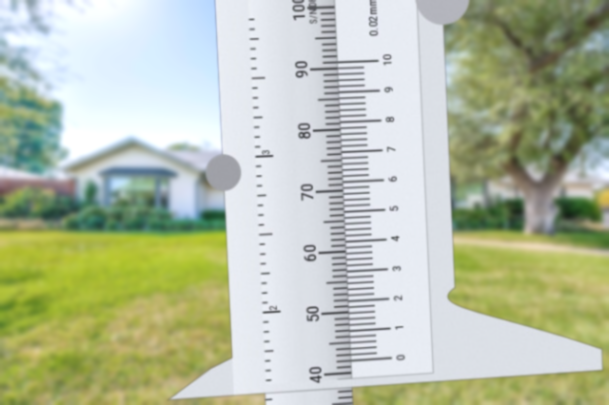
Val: 42.0
